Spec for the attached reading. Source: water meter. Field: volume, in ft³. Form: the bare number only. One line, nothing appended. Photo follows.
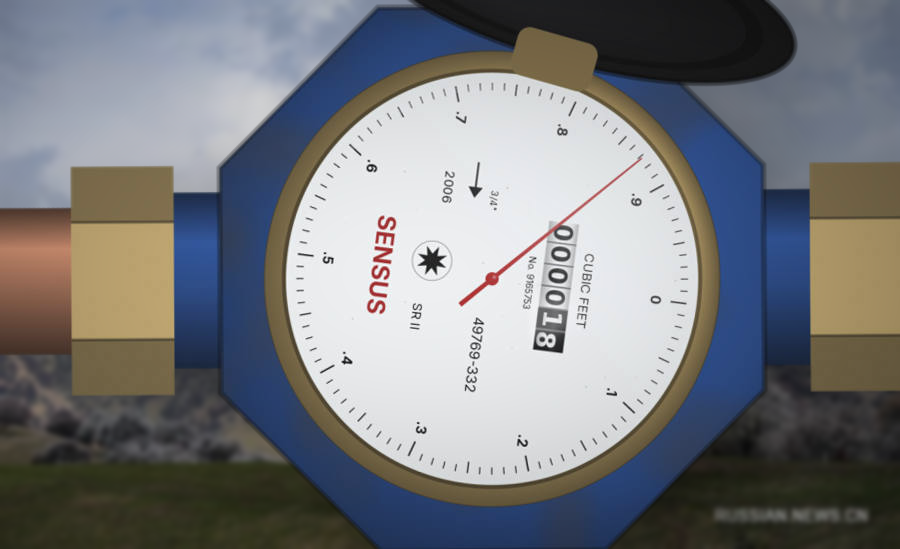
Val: 17.87
